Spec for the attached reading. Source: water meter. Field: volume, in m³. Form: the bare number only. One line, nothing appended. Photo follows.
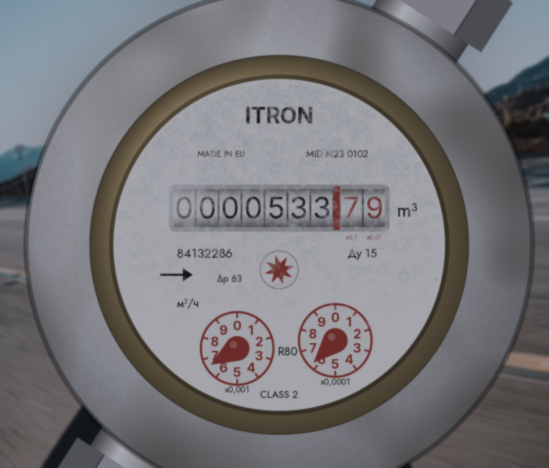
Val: 533.7966
